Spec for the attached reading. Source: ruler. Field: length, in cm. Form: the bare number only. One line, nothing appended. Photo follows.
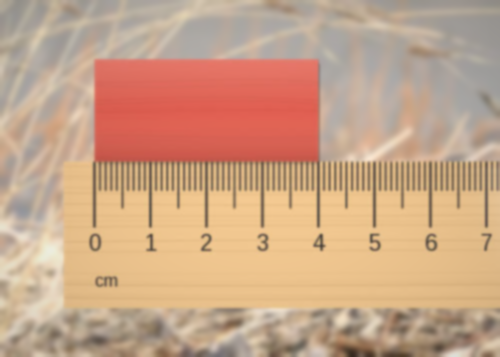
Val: 4
